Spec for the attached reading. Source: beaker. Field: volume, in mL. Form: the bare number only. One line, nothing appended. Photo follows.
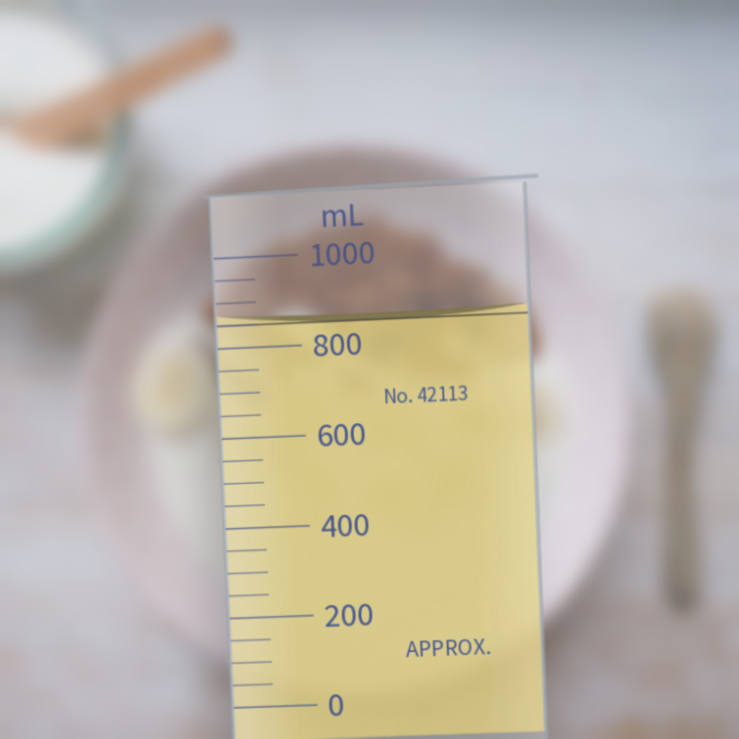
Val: 850
